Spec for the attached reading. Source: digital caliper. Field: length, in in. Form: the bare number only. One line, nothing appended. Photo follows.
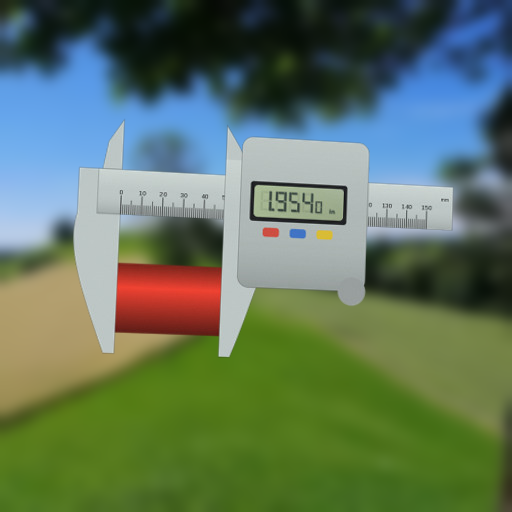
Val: 1.9540
